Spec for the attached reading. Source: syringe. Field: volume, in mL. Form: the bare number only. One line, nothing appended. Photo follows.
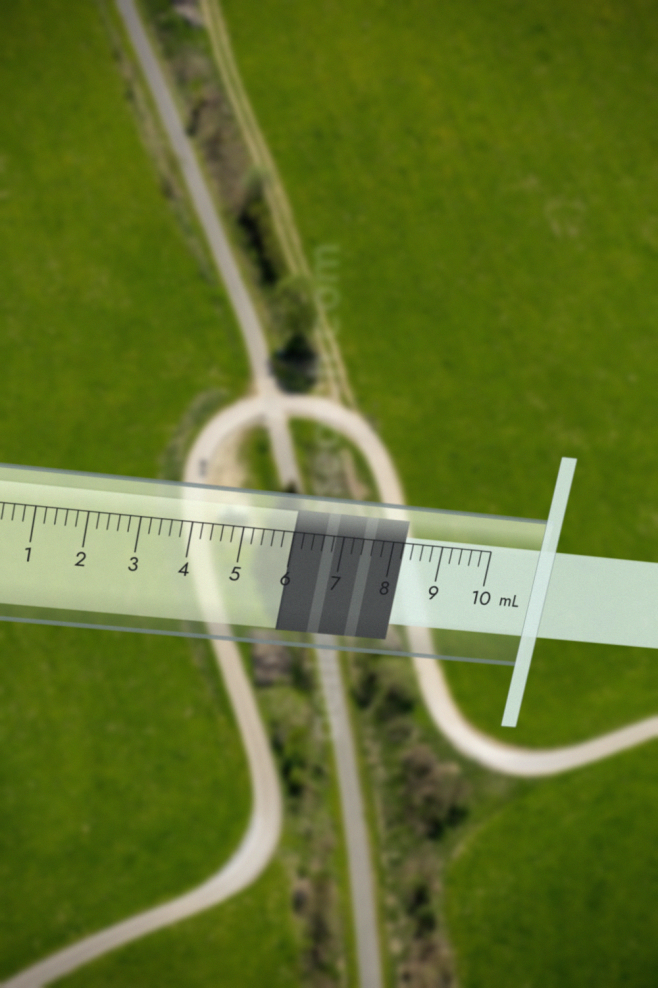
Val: 6
